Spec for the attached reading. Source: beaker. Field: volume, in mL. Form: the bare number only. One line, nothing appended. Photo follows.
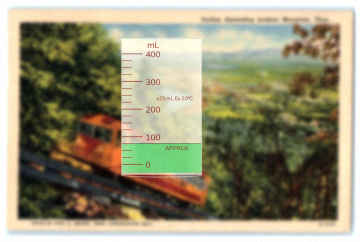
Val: 75
